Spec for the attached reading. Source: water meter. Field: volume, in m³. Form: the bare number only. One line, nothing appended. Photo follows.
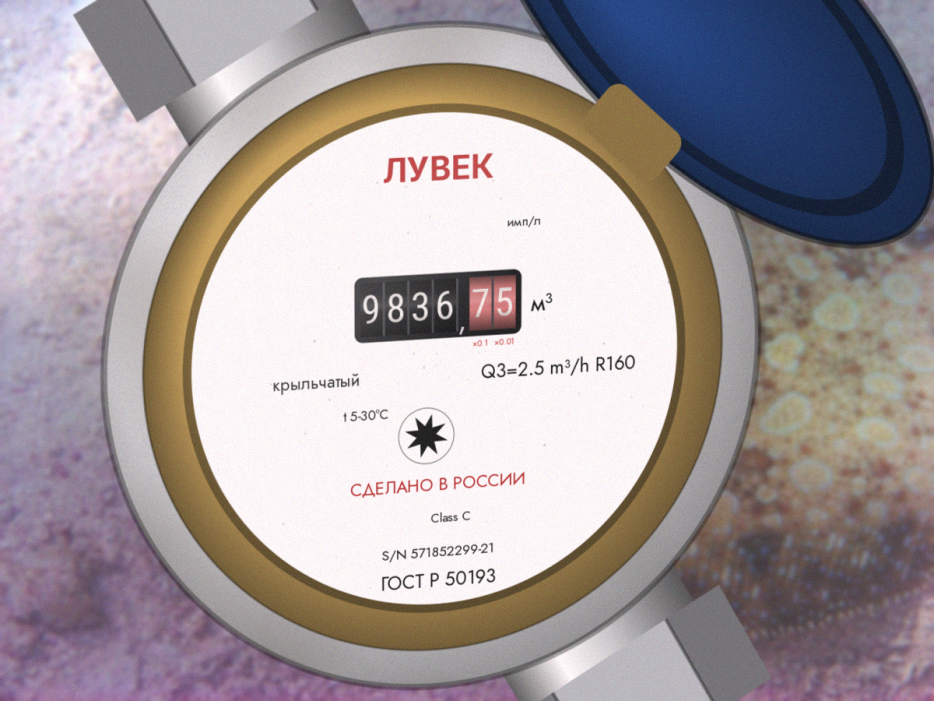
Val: 9836.75
